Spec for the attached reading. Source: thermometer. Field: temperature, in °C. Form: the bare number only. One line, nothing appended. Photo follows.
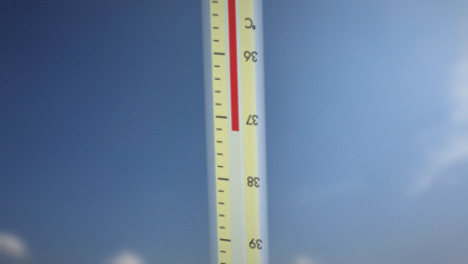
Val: 37.2
